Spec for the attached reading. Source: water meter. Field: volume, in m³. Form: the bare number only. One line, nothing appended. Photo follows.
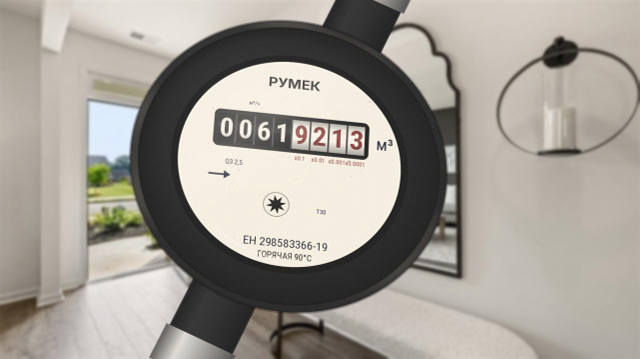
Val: 61.9213
